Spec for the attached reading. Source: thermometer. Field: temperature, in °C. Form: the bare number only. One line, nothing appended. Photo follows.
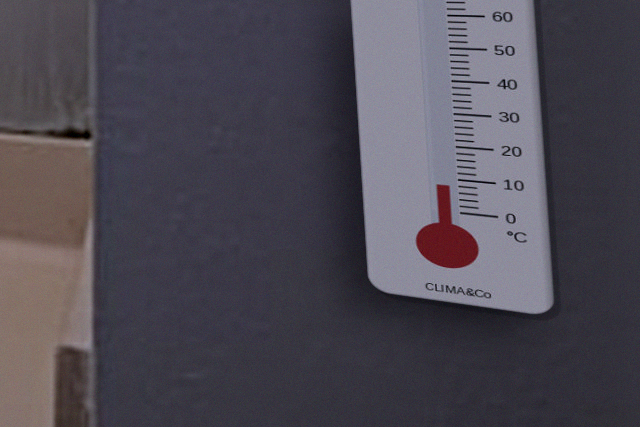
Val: 8
